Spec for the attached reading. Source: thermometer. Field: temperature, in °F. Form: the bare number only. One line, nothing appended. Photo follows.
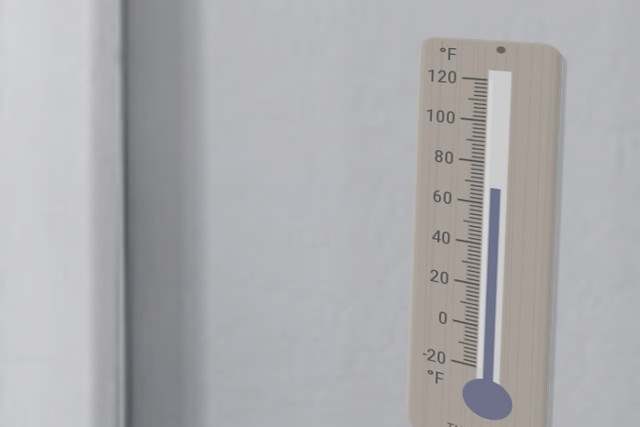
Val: 68
